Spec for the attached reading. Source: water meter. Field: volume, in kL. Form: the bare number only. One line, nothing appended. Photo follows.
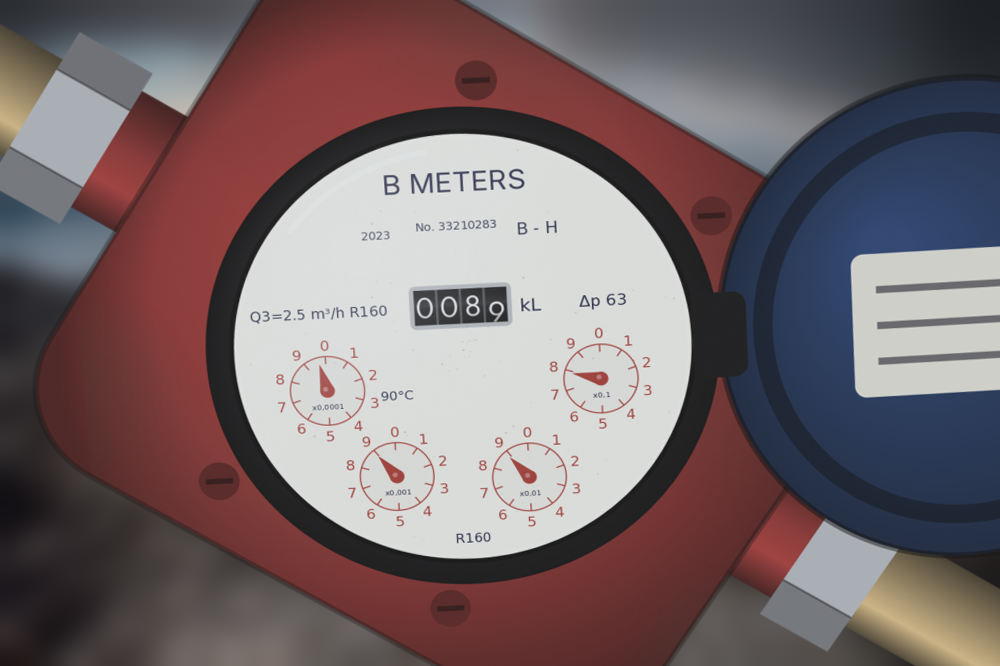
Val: 88.7889
